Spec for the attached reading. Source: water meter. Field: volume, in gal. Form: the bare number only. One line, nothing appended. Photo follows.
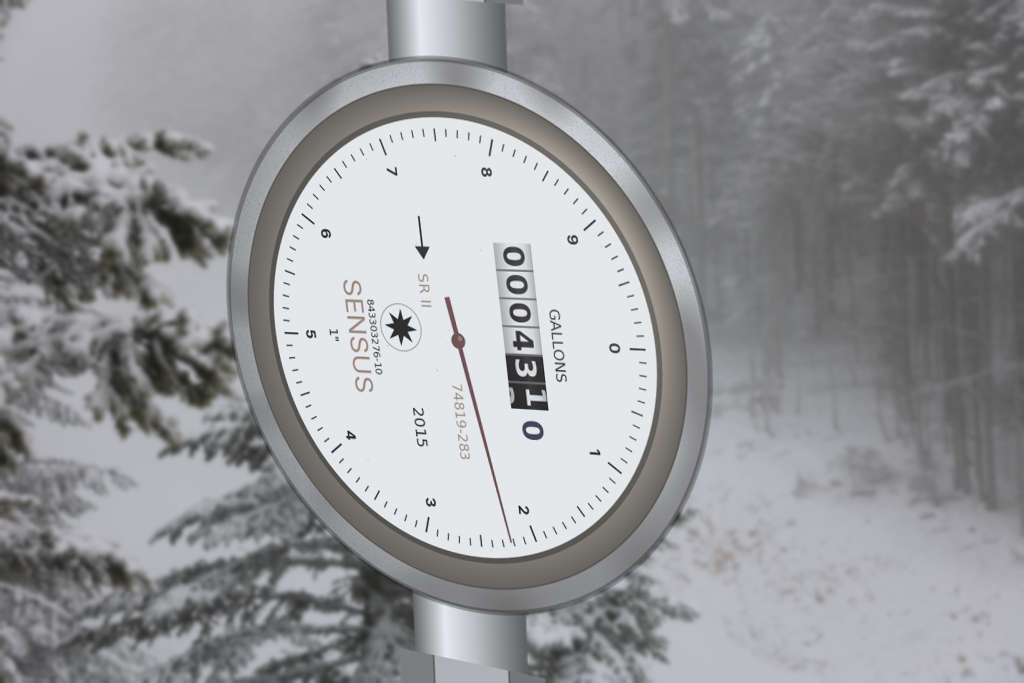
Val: 4312.2
